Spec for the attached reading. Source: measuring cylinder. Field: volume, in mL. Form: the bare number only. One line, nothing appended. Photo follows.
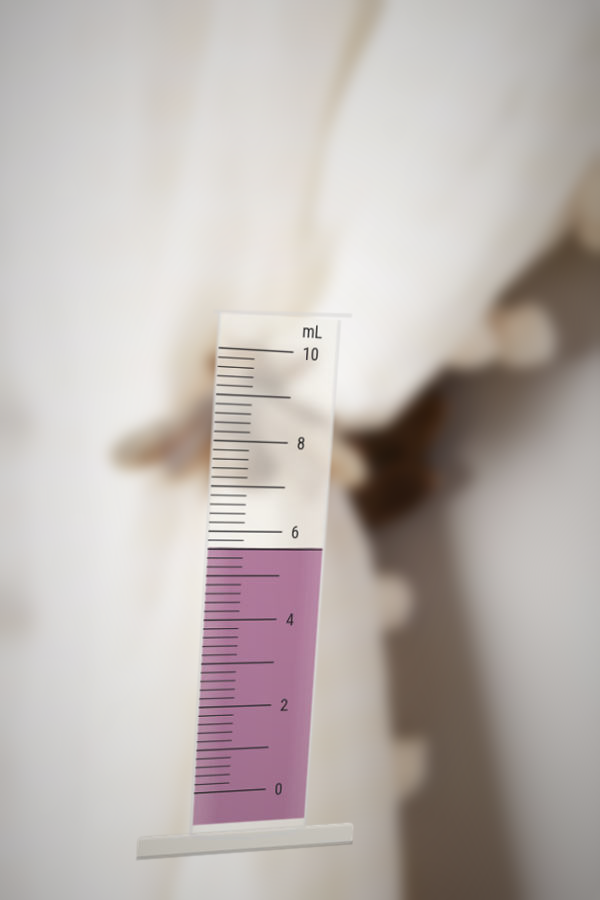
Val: 5.6
